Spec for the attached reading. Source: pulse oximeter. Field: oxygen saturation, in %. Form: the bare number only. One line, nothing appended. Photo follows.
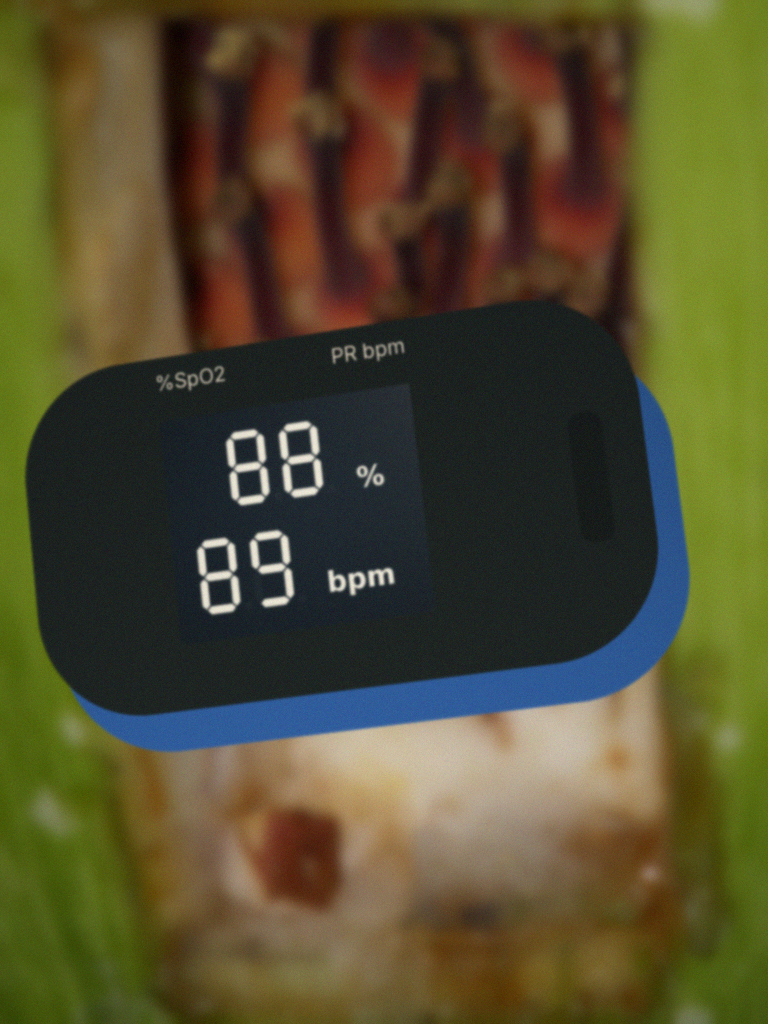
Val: 88
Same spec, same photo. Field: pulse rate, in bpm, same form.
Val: 89
